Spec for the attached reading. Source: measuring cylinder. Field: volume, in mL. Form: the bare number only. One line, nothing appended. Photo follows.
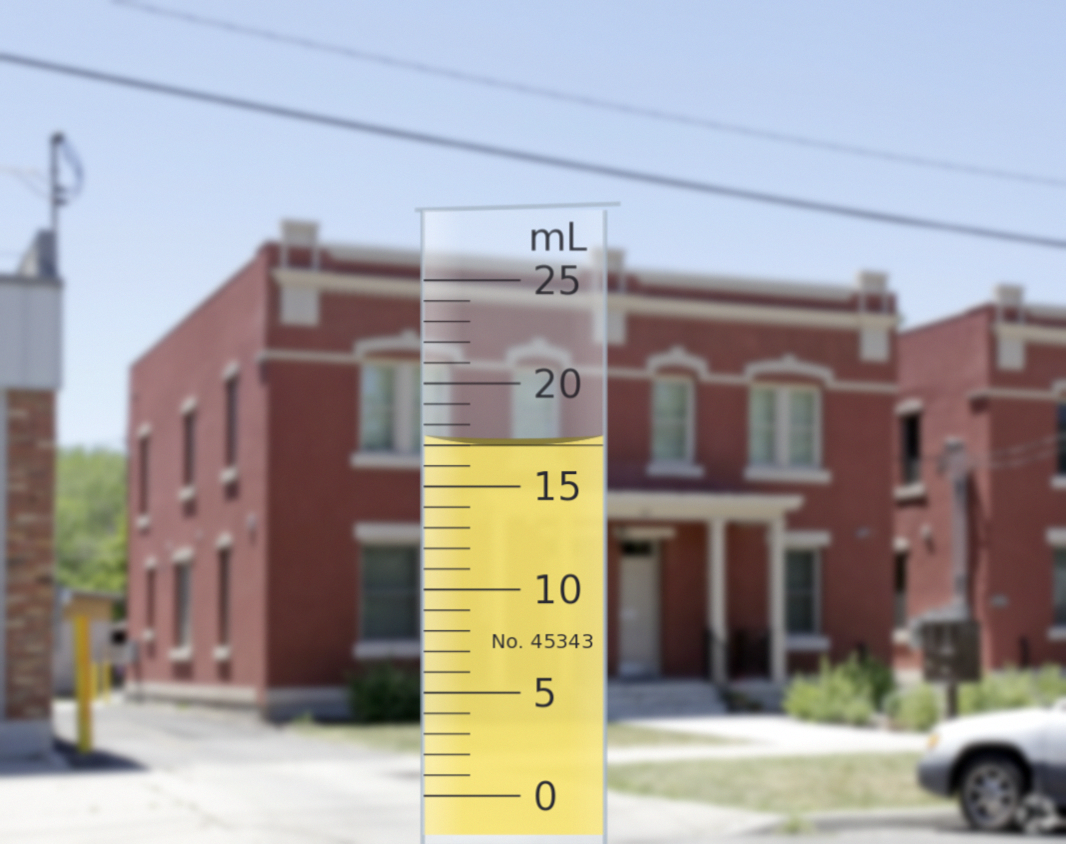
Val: 17
